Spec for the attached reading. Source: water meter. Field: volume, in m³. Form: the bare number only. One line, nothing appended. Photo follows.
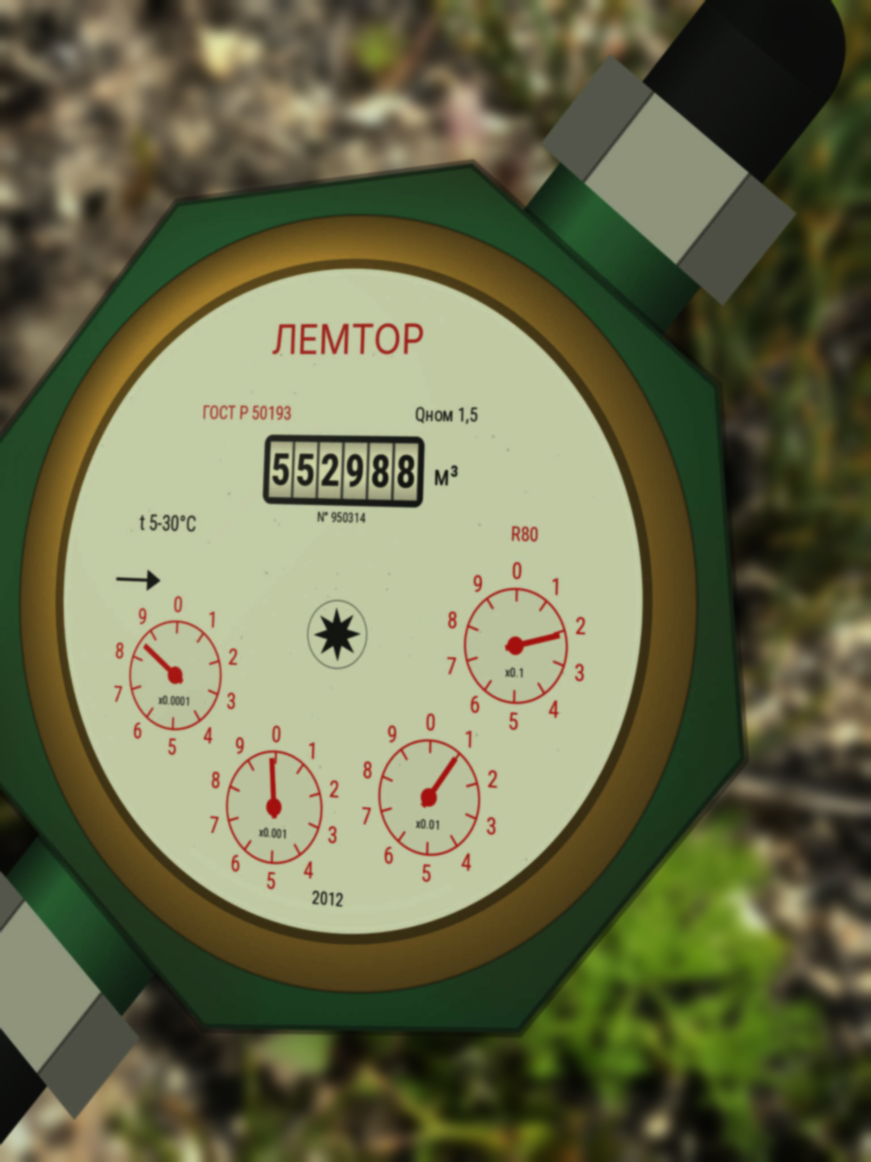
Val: 552988.2098
